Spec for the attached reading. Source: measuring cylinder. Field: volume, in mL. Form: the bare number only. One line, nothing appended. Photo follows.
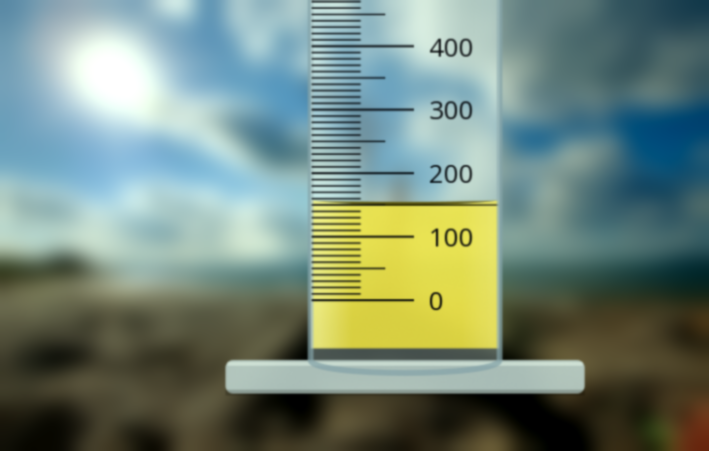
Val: 150
